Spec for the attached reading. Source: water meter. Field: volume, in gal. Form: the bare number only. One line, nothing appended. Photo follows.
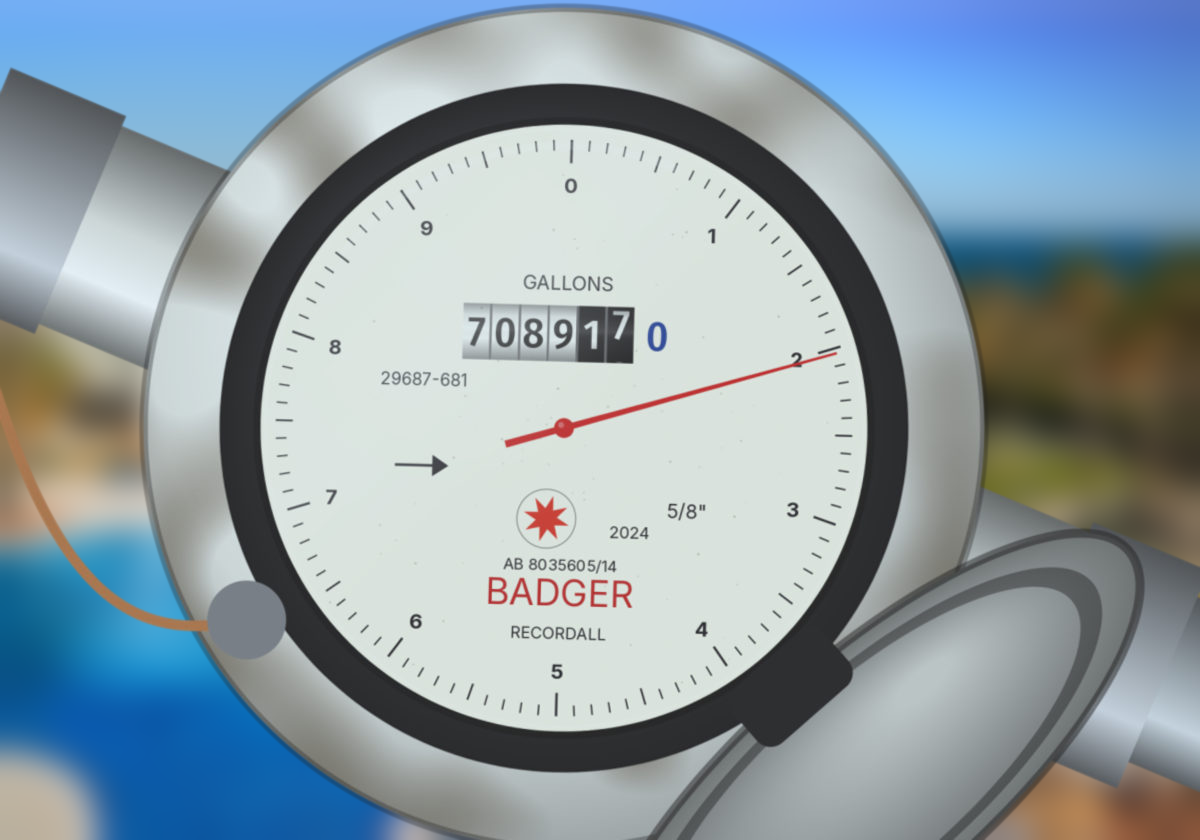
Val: 7089172.0
